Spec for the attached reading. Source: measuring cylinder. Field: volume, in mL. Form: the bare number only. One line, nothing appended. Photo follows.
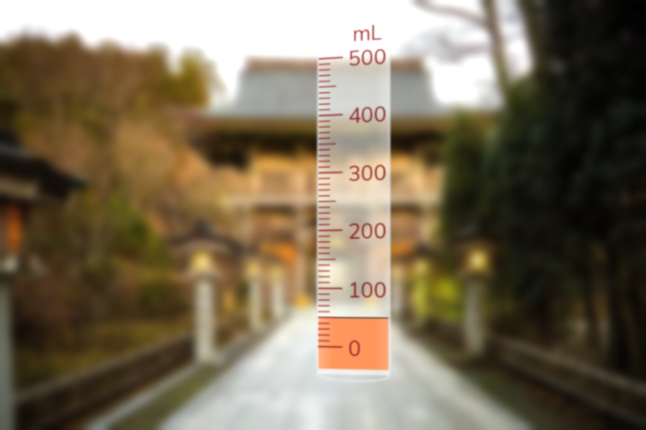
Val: 50
